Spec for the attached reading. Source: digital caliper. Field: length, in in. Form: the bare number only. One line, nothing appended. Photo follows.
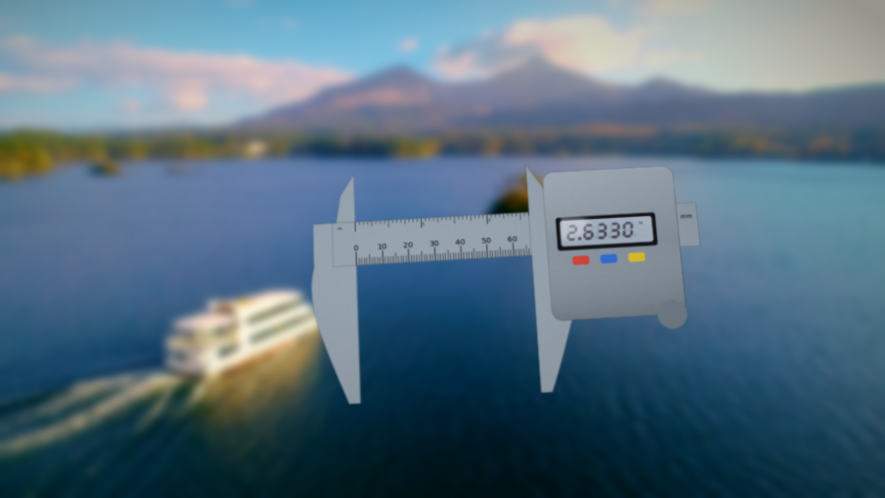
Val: 2.6330
